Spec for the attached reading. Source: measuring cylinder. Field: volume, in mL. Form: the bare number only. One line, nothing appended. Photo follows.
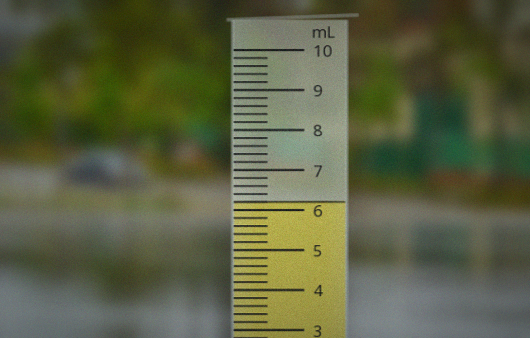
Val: 6.2
